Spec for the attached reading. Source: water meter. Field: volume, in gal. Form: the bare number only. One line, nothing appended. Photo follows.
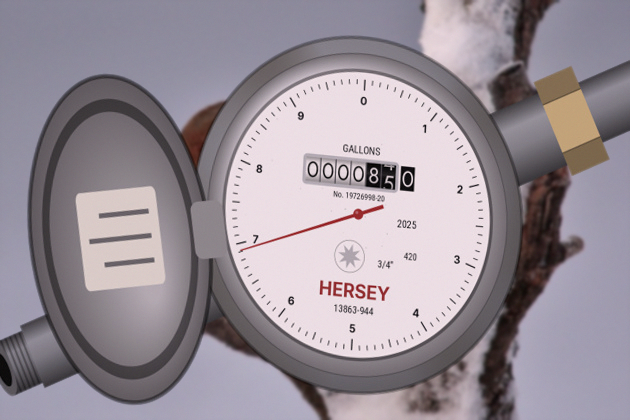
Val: 846.9
